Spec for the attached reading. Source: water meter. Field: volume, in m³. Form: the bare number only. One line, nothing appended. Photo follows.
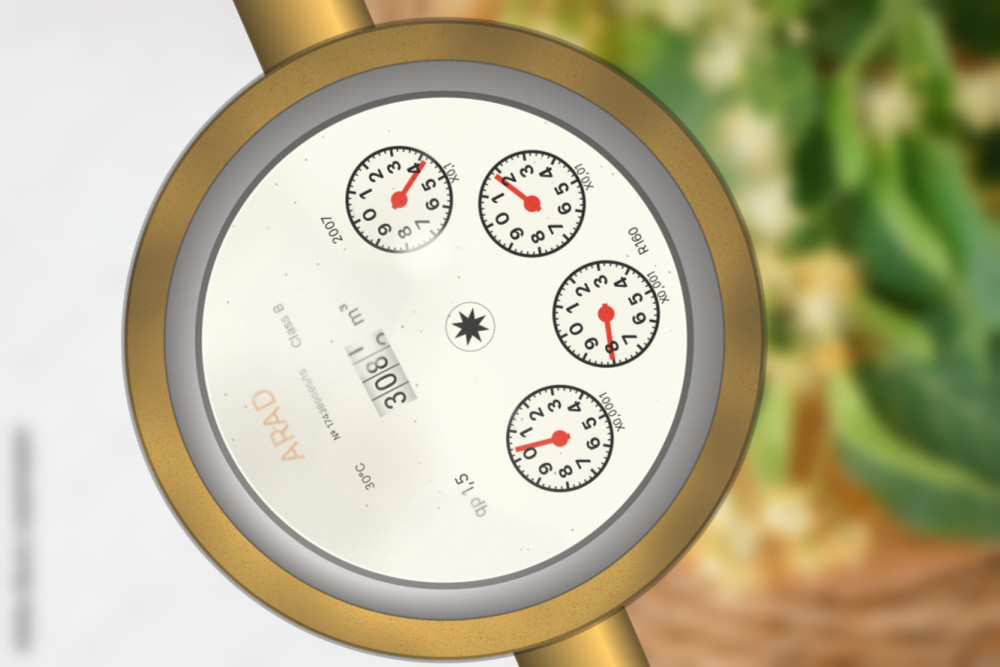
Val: 3081.4180
